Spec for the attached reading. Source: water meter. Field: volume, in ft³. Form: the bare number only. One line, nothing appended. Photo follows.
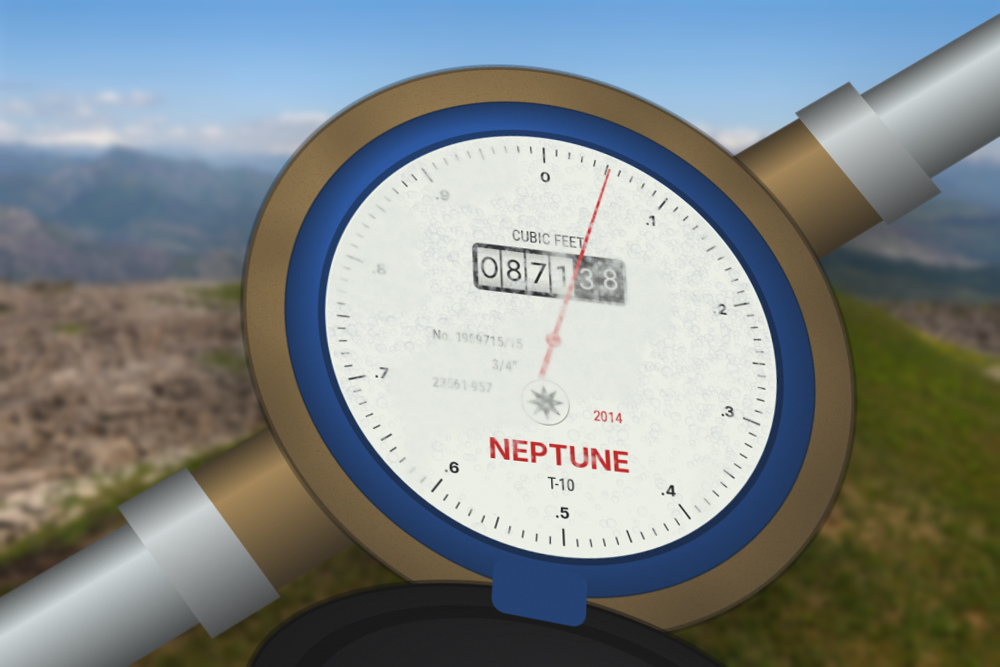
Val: 87138.05
